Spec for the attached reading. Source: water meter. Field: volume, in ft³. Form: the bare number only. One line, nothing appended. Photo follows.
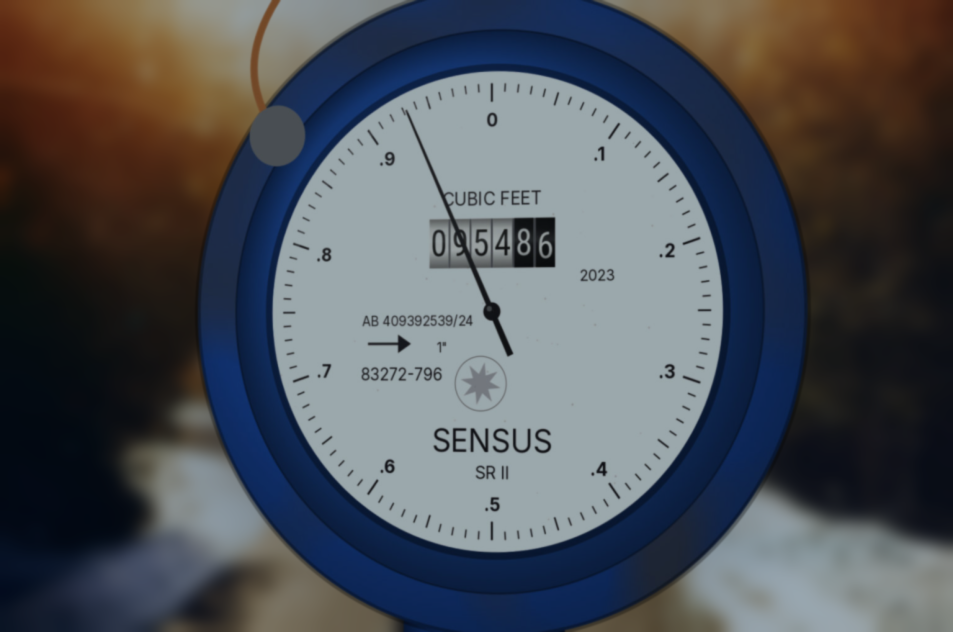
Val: 95485.93
